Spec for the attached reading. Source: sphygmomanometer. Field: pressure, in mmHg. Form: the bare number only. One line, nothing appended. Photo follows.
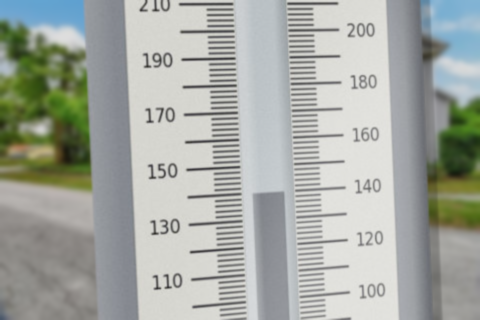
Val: 140
